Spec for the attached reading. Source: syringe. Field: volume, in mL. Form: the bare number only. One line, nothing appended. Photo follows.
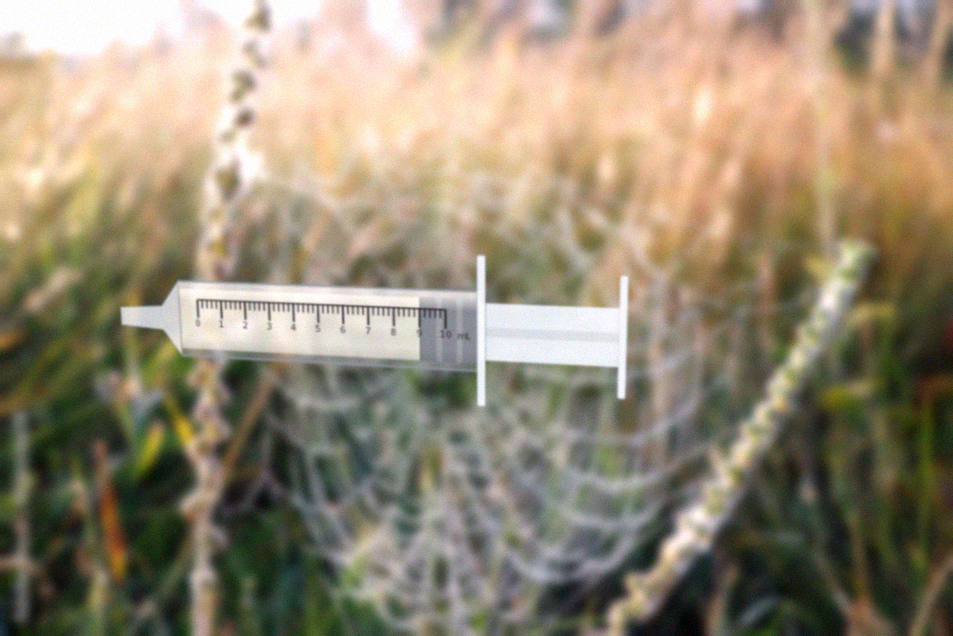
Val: 9
